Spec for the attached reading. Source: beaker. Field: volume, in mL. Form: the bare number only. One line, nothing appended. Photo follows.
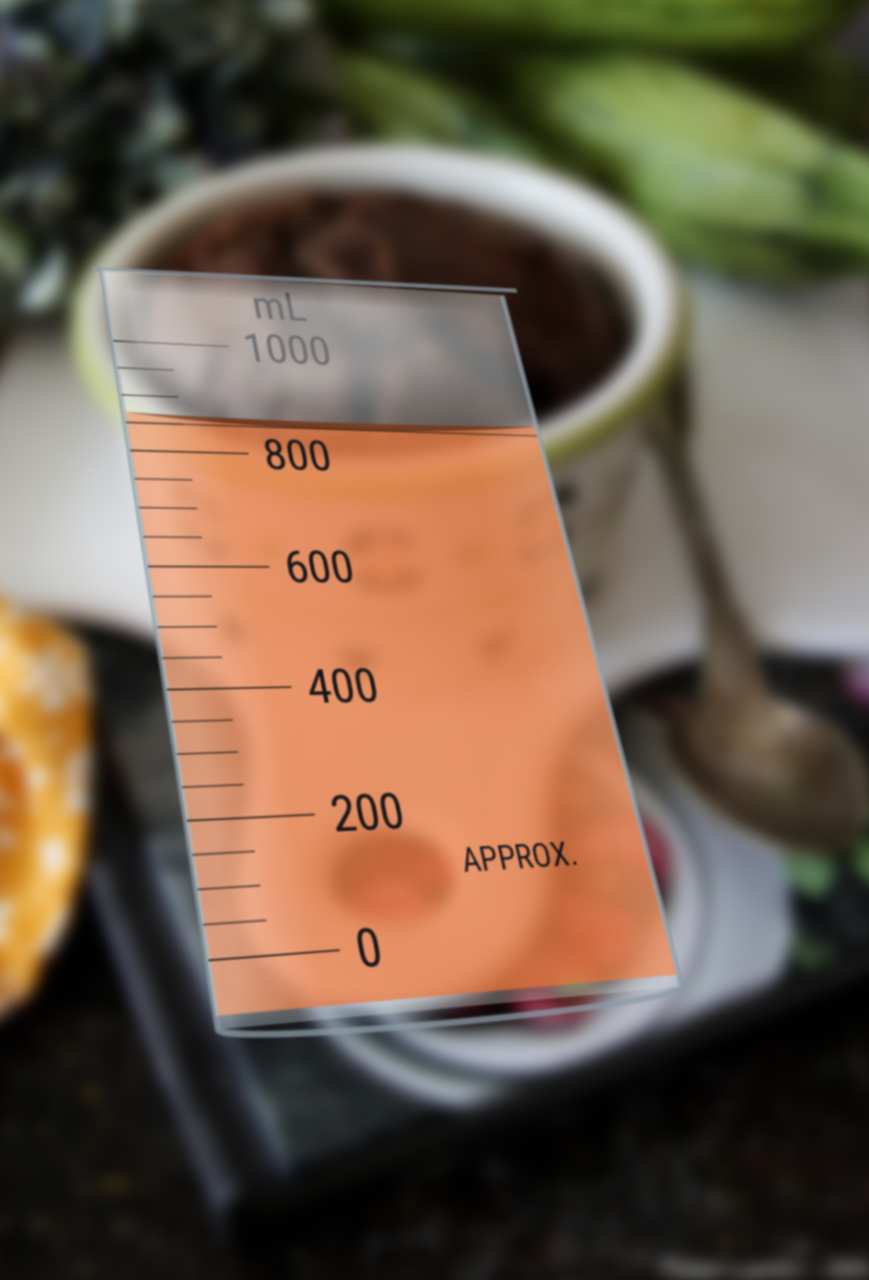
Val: 850
